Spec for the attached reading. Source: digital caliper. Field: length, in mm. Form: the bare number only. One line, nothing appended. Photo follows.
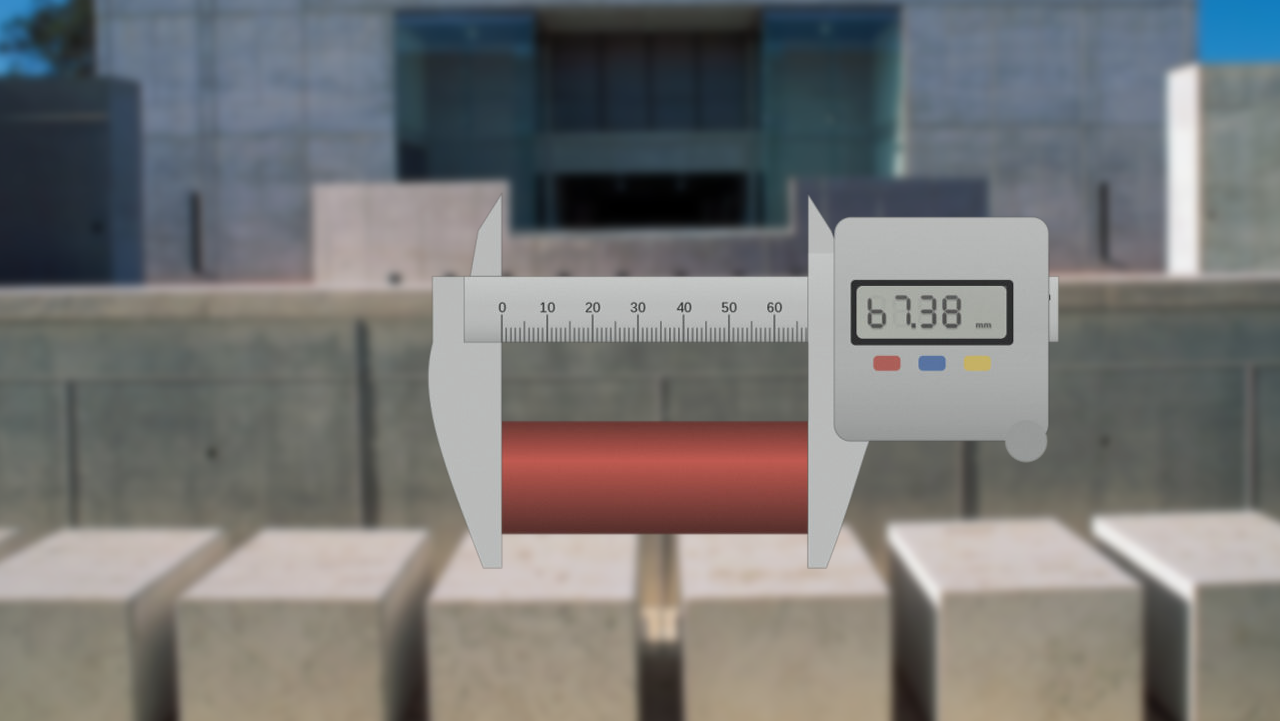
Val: 67.38
